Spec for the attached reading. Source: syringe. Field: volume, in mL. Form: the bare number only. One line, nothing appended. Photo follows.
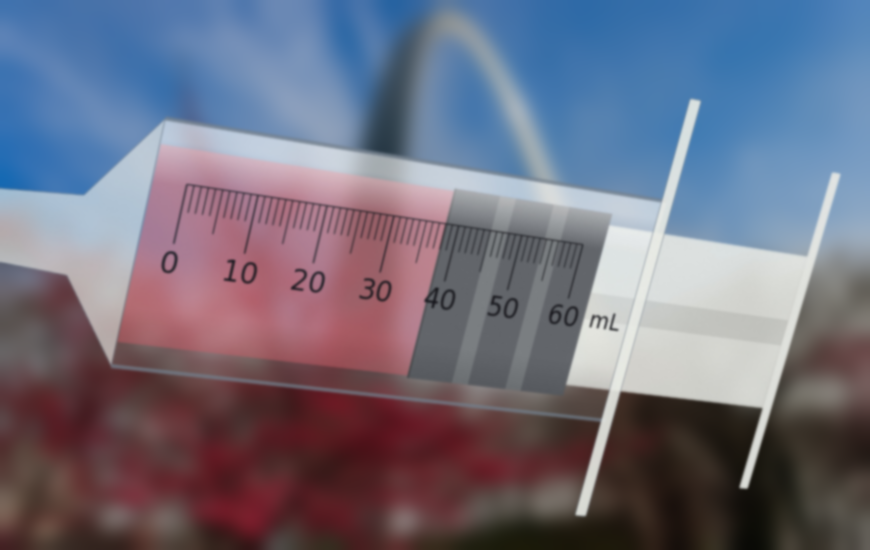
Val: 38
